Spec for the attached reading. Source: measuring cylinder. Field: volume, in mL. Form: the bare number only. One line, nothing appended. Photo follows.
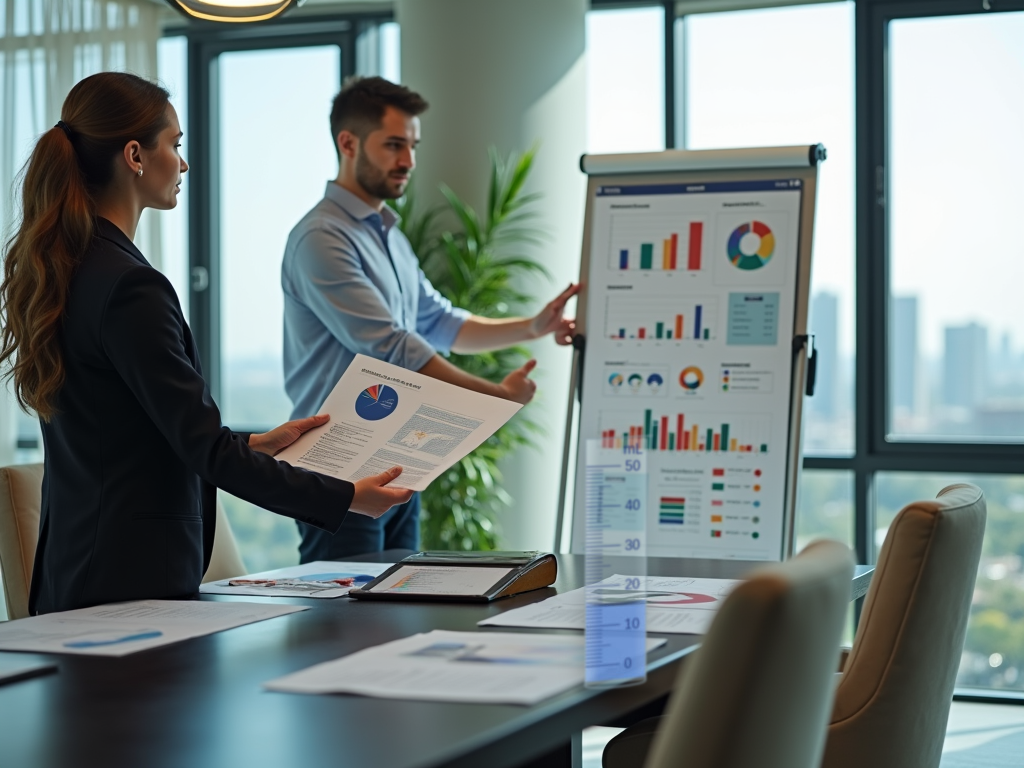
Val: 15
